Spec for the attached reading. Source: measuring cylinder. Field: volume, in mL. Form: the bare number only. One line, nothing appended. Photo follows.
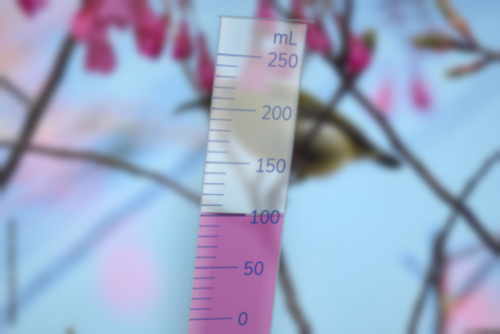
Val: 100
